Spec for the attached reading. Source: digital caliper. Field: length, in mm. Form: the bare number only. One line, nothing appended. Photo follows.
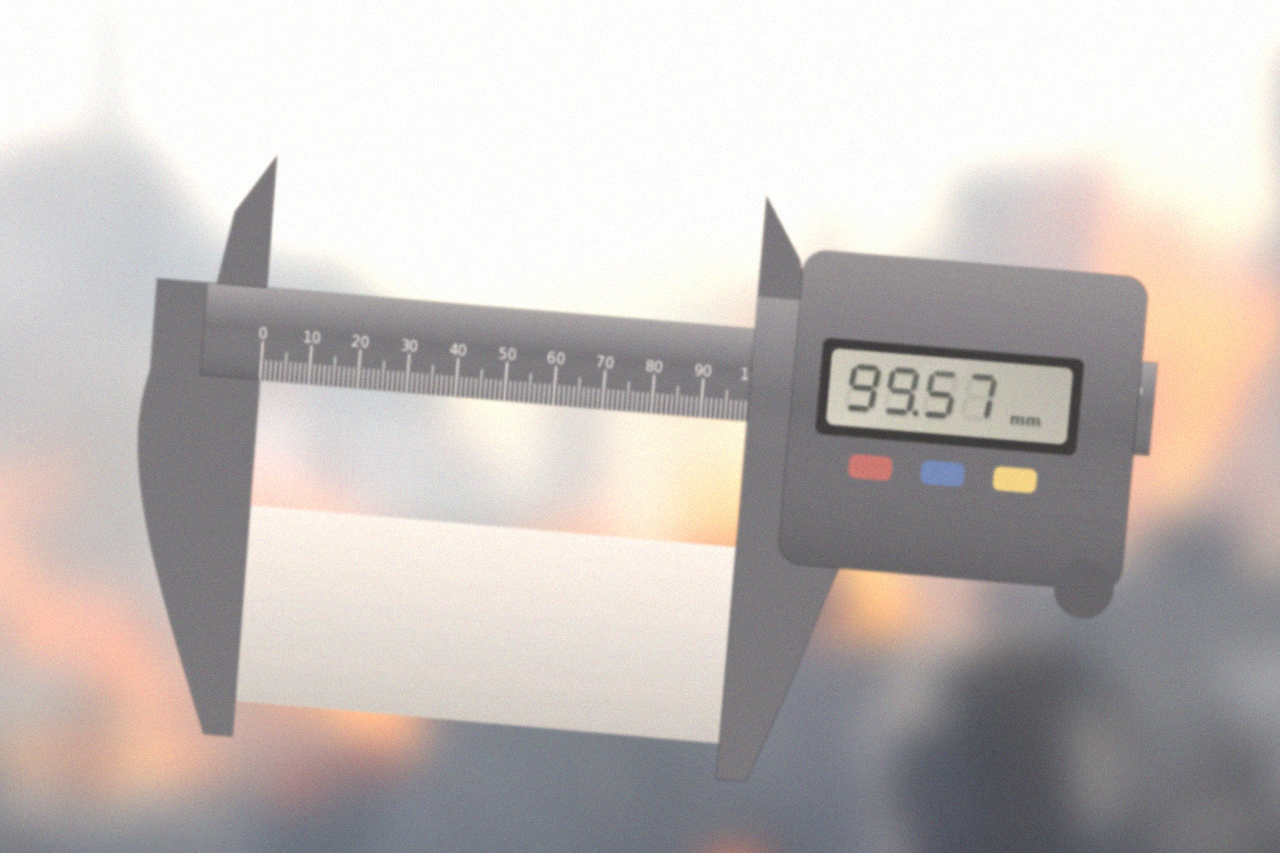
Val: 99.57
